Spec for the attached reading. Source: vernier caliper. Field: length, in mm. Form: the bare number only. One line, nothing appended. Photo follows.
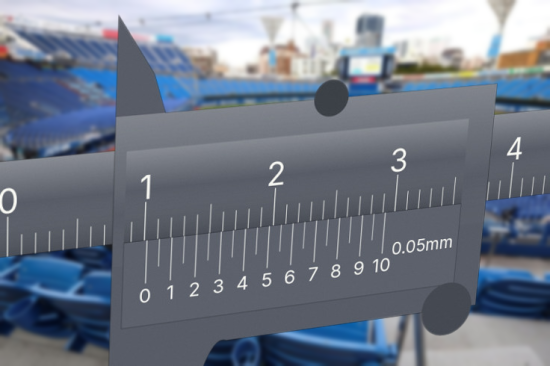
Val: 10.2
